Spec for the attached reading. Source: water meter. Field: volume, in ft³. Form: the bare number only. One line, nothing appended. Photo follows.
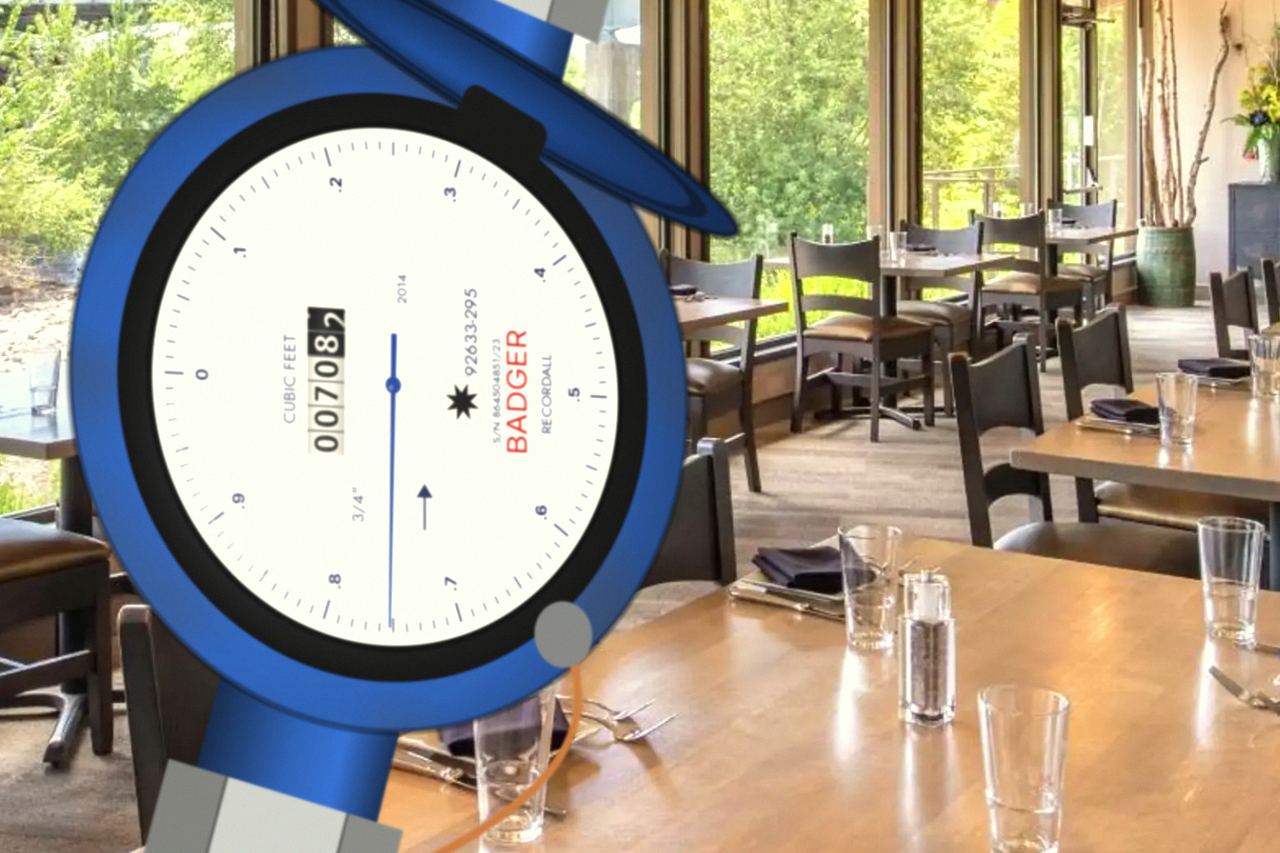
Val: 7081.75
